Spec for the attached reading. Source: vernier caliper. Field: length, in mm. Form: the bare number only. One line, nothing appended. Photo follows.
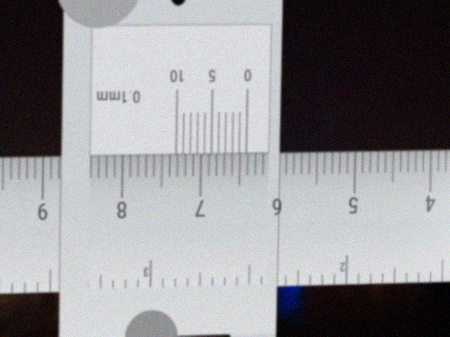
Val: 64.2
